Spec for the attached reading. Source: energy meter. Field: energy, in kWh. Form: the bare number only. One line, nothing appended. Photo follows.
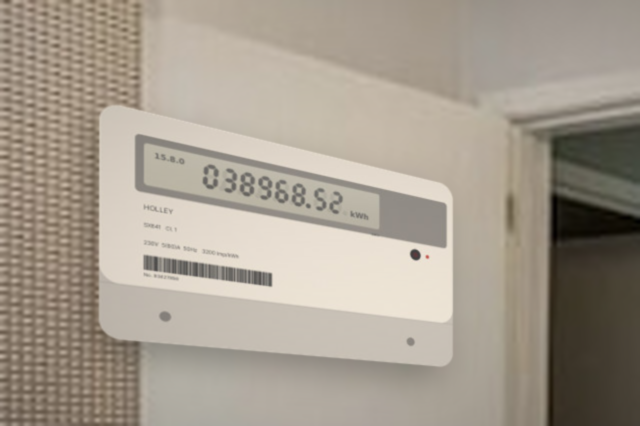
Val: 38968.52
